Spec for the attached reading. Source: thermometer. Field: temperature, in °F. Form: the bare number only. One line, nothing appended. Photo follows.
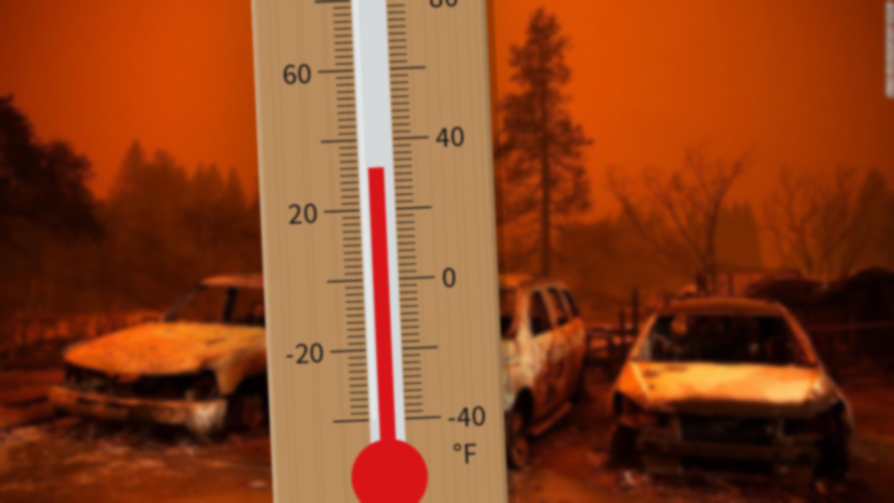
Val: 32
